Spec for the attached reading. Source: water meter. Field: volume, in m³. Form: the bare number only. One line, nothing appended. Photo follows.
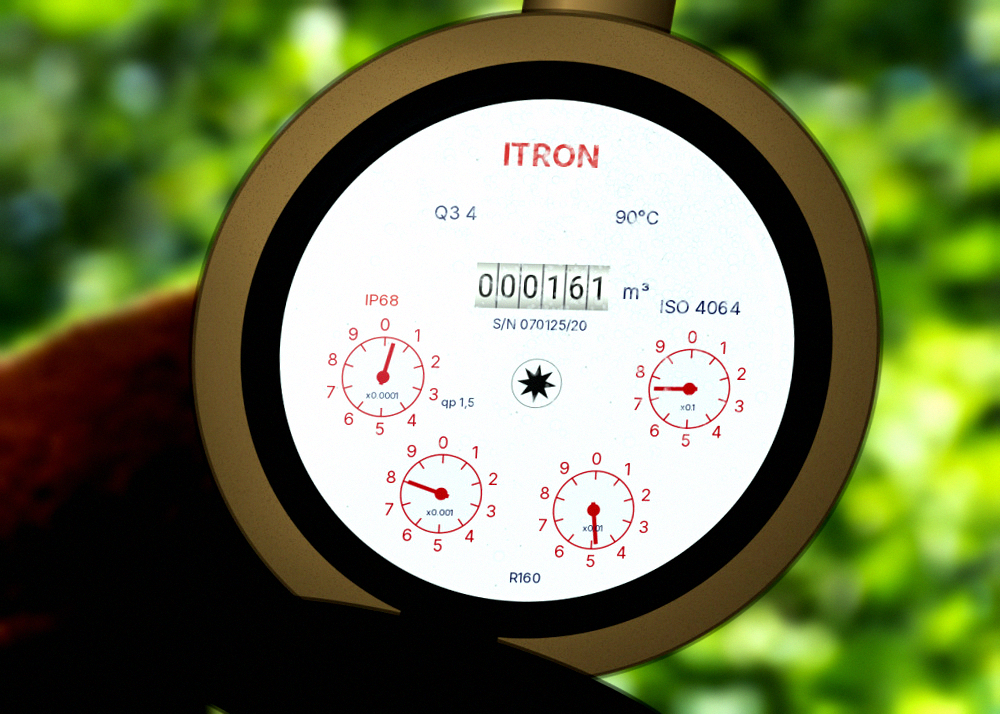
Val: 161.7480
